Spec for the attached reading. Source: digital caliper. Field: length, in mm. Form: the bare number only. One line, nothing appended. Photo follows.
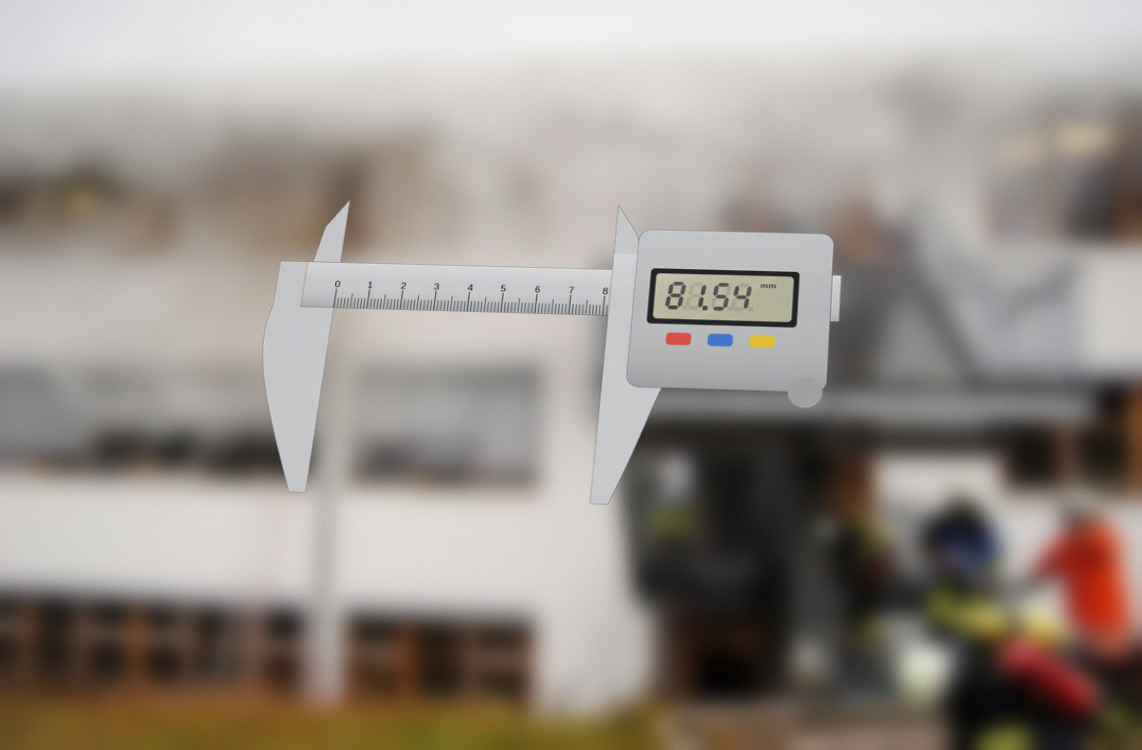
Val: 81.54
